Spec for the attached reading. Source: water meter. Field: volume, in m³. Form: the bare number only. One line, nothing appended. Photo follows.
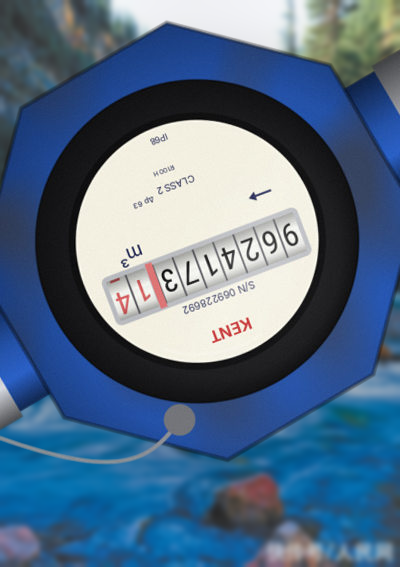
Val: 9624173.14
